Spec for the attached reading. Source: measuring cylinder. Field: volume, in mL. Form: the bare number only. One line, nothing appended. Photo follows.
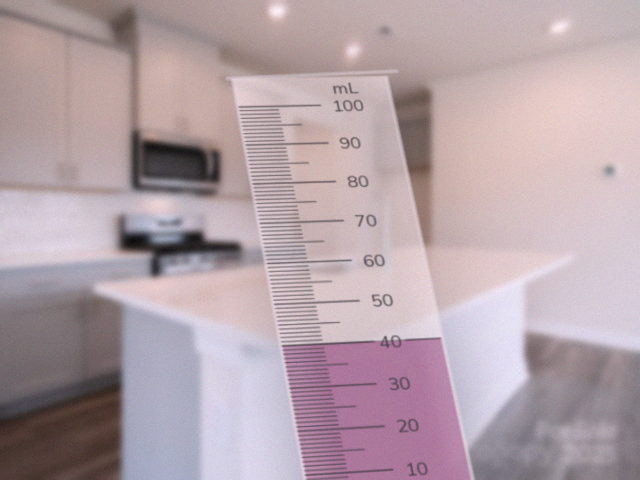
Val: 40
